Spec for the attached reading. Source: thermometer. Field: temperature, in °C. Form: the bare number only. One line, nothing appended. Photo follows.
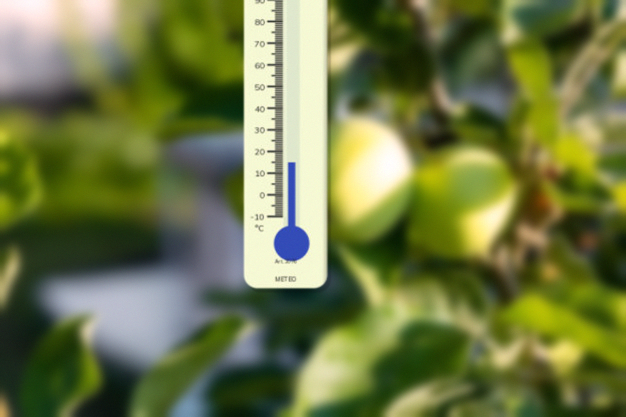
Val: 15
